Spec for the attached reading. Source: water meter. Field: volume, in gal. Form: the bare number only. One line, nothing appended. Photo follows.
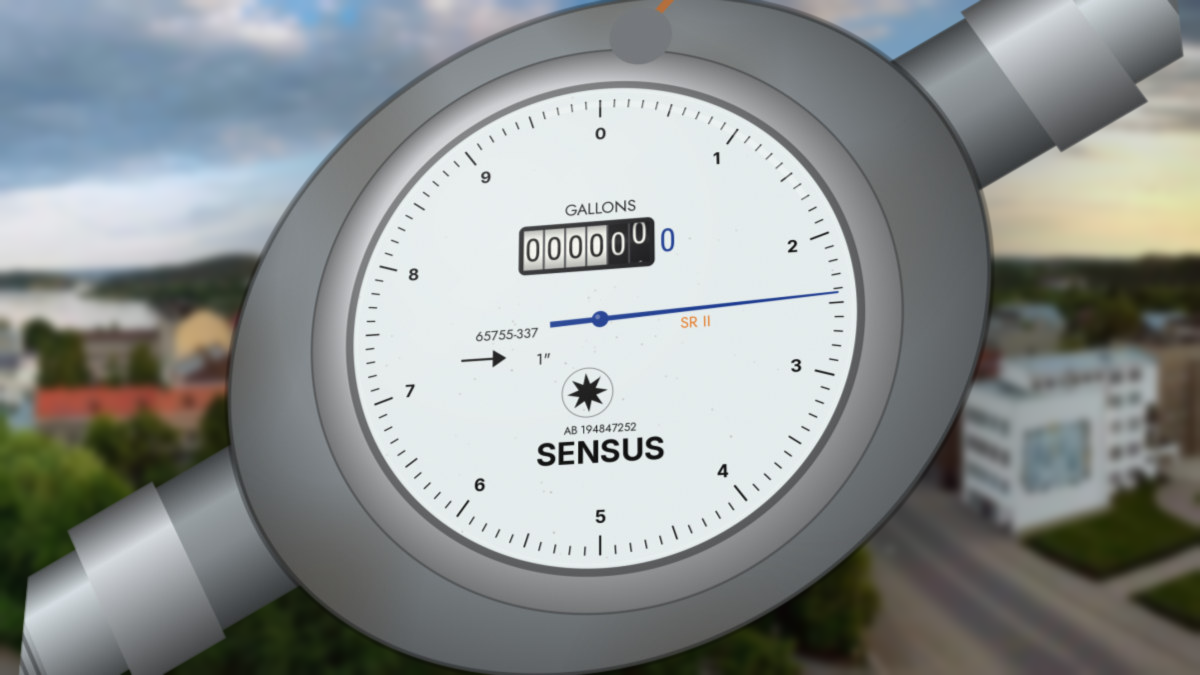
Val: 2.4
